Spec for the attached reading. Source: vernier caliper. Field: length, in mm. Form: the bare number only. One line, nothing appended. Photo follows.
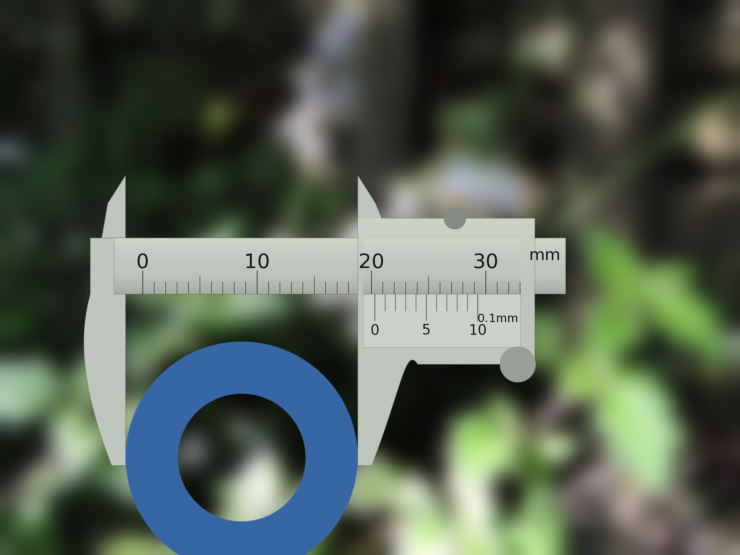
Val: 20.3
